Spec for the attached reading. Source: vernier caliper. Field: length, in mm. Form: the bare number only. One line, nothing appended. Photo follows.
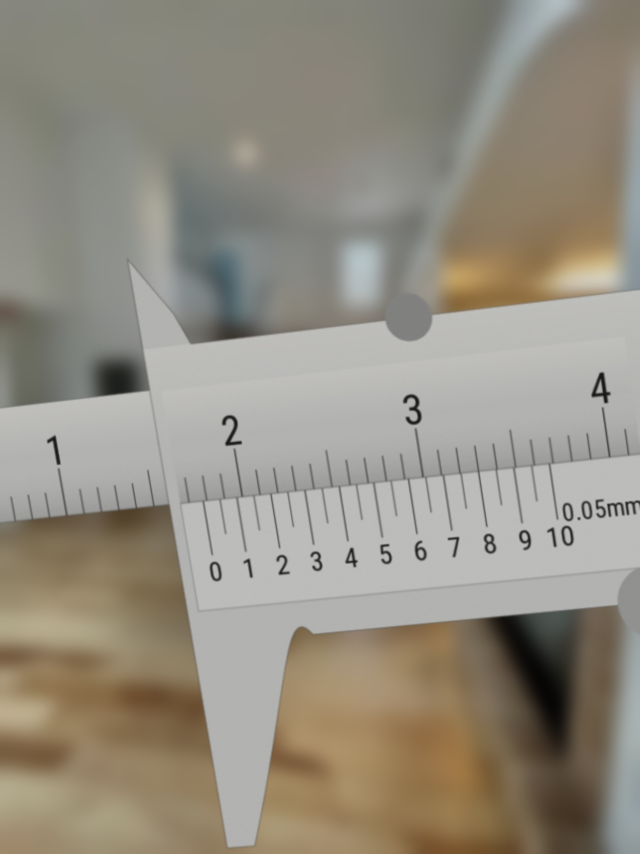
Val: 17.8
